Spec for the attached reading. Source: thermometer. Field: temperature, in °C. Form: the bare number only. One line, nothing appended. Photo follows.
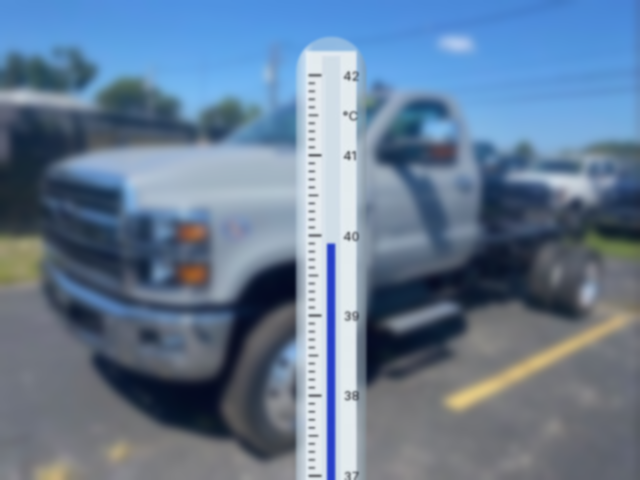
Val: 39.9
